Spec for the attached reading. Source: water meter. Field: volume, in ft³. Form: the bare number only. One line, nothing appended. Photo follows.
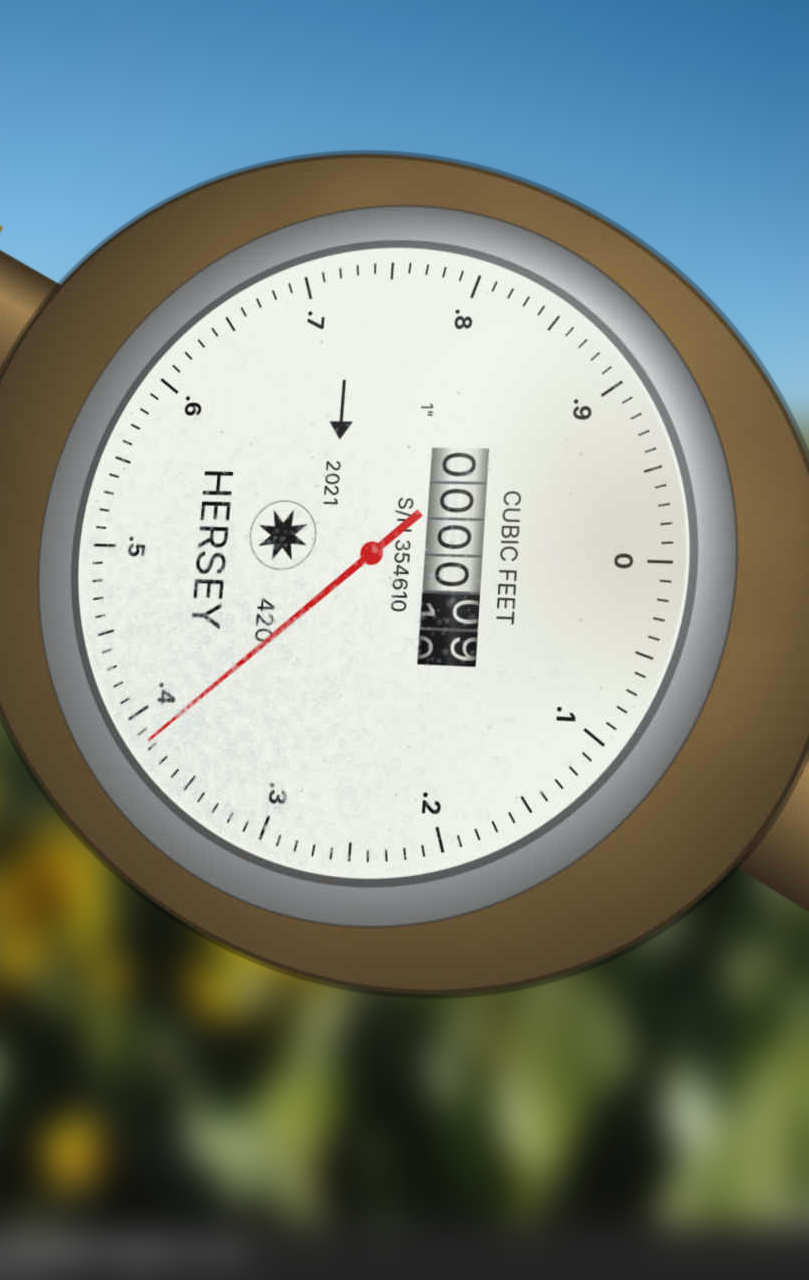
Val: 9.38
